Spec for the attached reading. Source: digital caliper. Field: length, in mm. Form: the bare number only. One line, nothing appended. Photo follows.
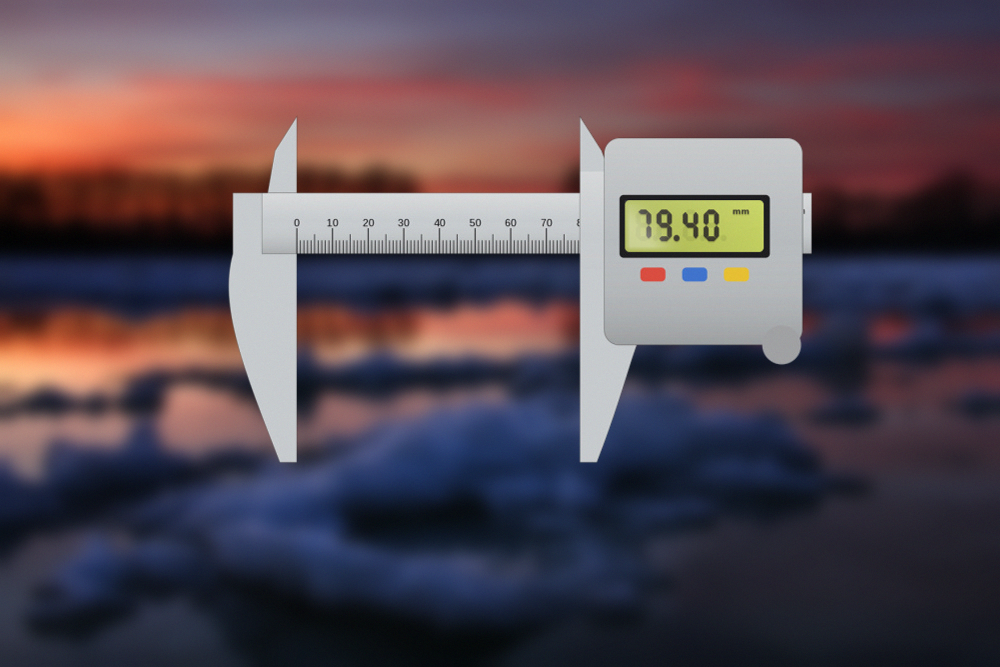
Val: 79.40
